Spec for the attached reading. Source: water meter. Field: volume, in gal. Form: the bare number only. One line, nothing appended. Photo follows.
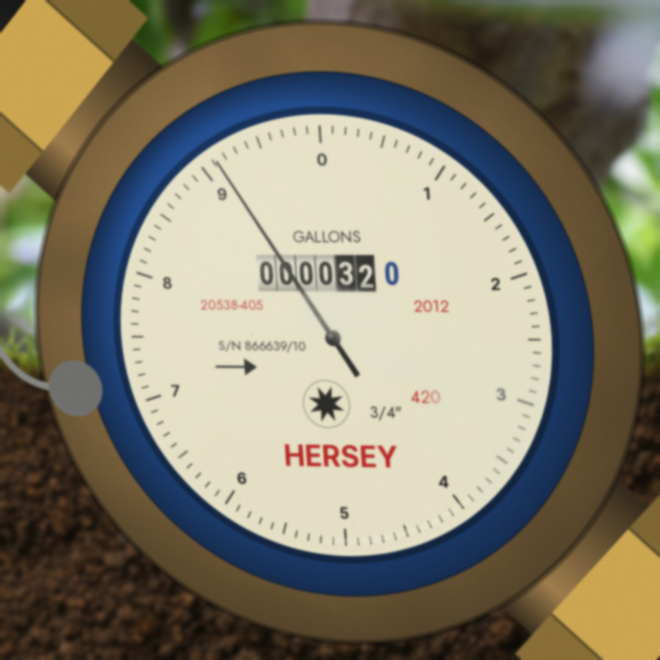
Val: 319.1
